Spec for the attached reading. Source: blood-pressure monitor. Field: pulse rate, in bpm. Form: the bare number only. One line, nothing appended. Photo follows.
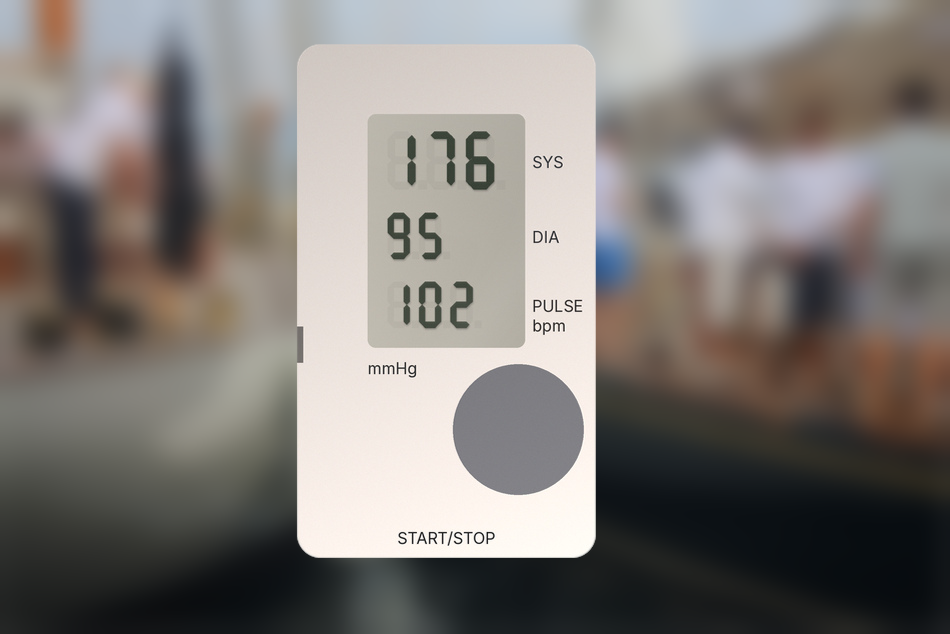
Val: 102
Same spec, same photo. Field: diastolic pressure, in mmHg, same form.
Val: 95
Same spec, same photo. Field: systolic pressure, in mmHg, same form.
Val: 176
